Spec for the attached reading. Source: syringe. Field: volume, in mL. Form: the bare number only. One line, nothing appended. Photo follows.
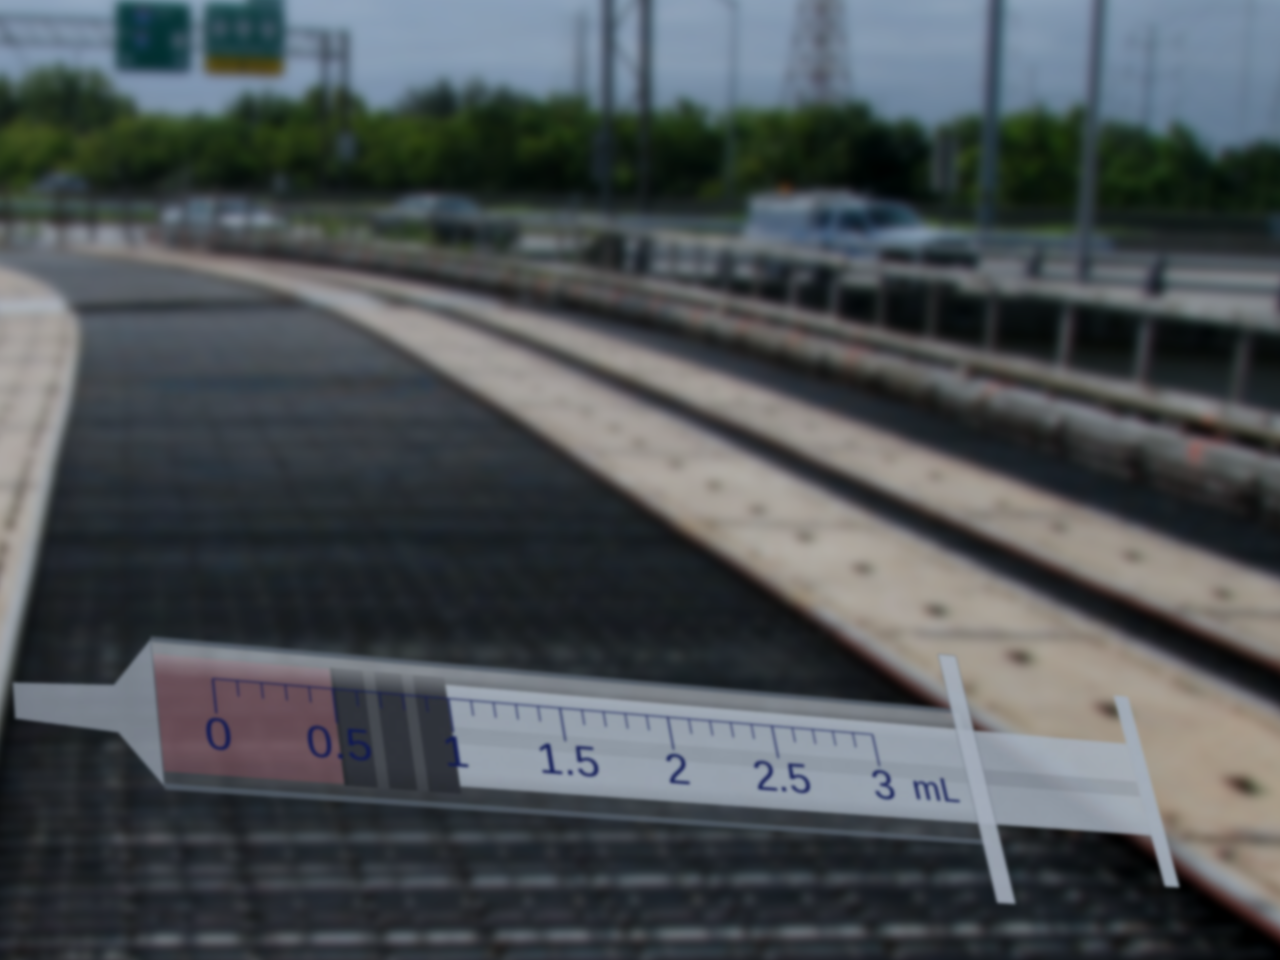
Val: 0.5
